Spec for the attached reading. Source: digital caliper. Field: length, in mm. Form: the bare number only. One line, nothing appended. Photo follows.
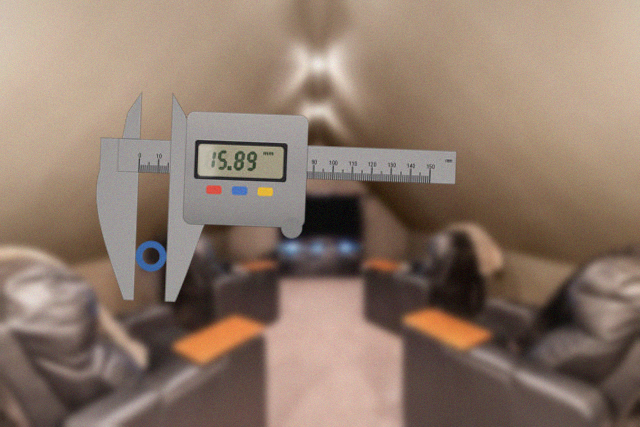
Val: 15.89
